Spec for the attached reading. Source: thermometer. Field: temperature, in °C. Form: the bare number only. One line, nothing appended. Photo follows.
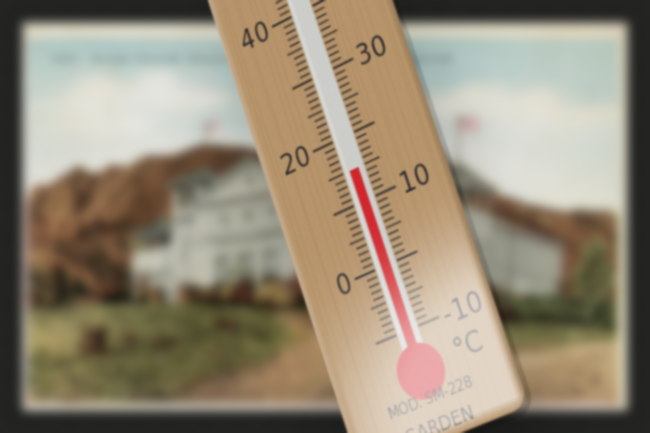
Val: 15
